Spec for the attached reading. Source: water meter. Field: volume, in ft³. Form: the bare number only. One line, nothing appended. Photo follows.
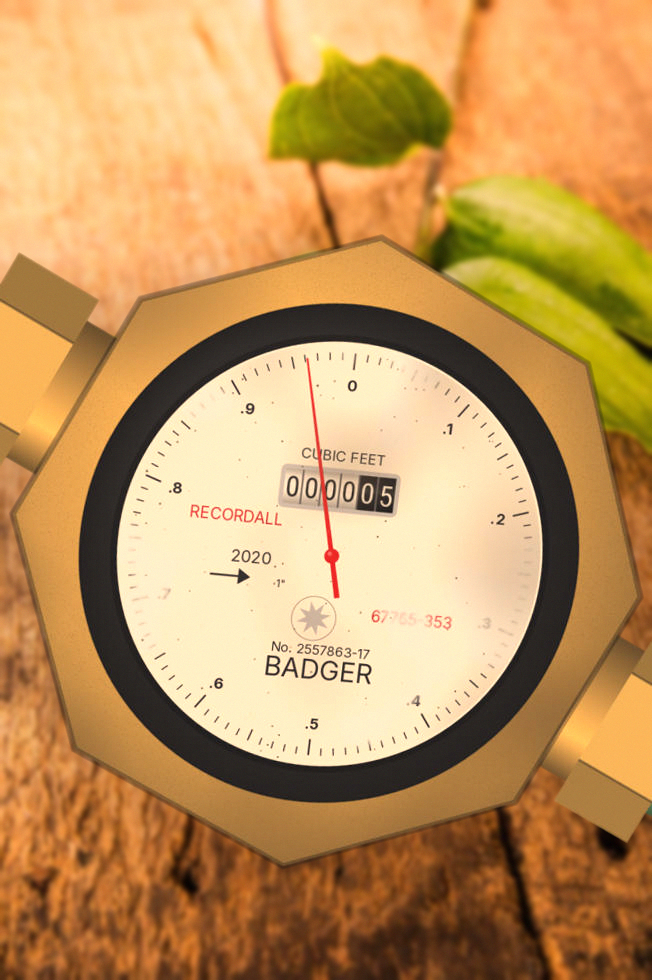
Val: 4.96
